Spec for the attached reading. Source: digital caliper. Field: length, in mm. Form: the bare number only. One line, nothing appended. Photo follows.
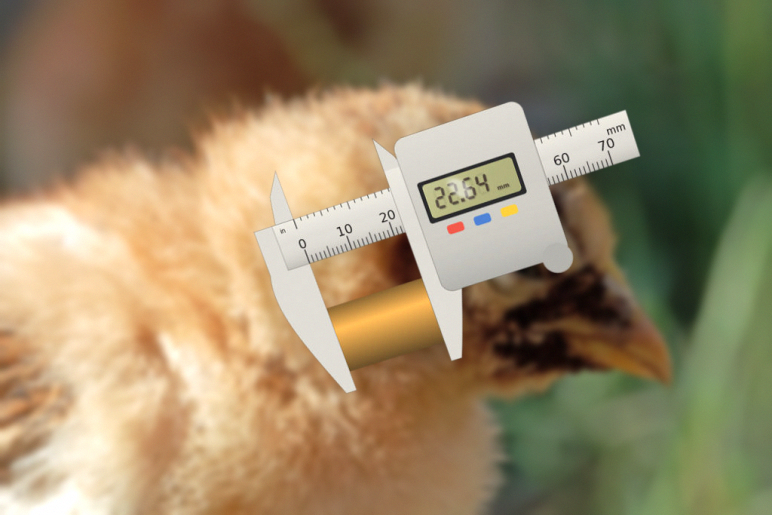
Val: 22.64
